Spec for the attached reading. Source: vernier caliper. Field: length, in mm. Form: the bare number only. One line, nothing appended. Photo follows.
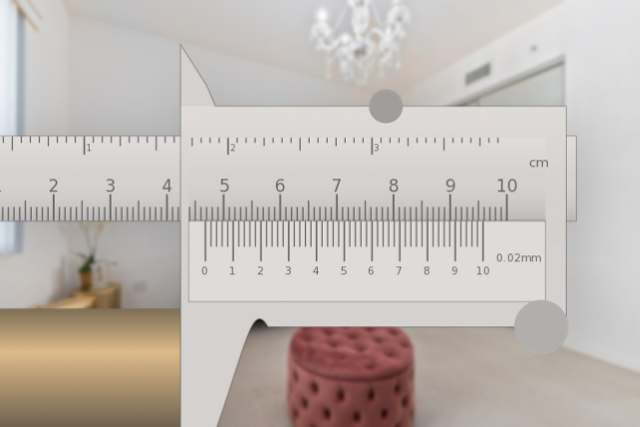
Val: 46.8
